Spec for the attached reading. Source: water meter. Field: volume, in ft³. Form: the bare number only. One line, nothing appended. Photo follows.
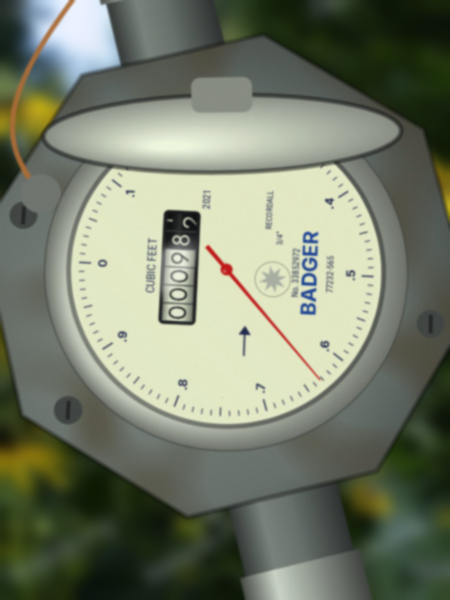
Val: 981.63
